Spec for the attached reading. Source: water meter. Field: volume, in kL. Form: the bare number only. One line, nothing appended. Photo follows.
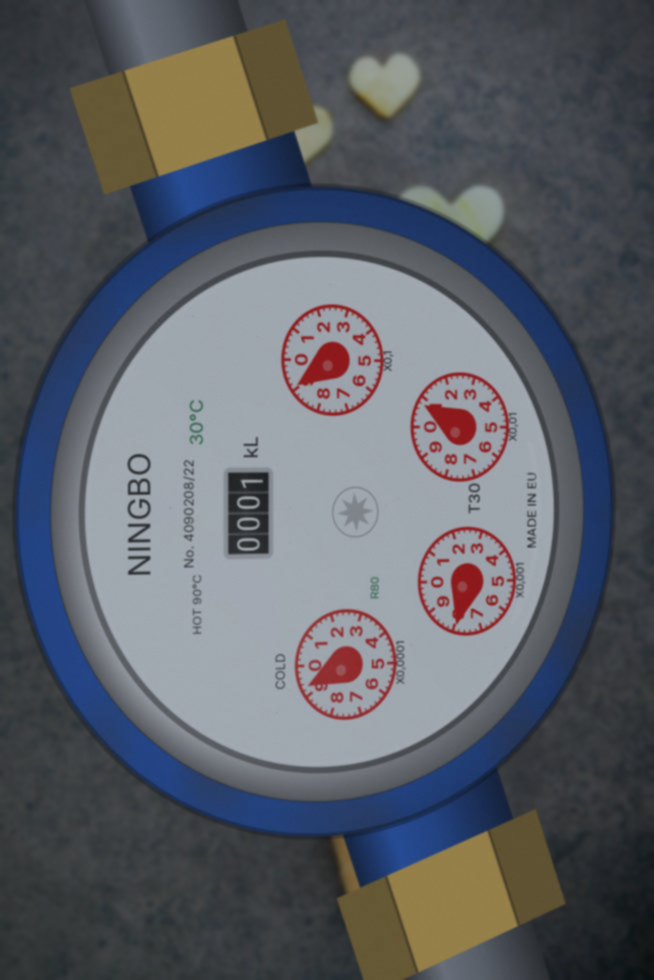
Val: 0.9079
